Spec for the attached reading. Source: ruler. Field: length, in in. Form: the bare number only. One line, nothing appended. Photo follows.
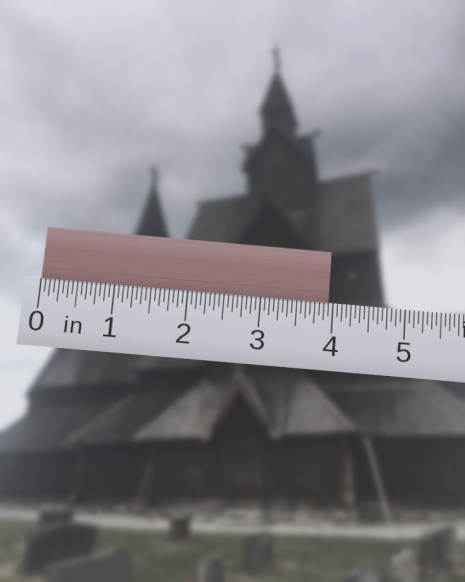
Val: 3.9375
